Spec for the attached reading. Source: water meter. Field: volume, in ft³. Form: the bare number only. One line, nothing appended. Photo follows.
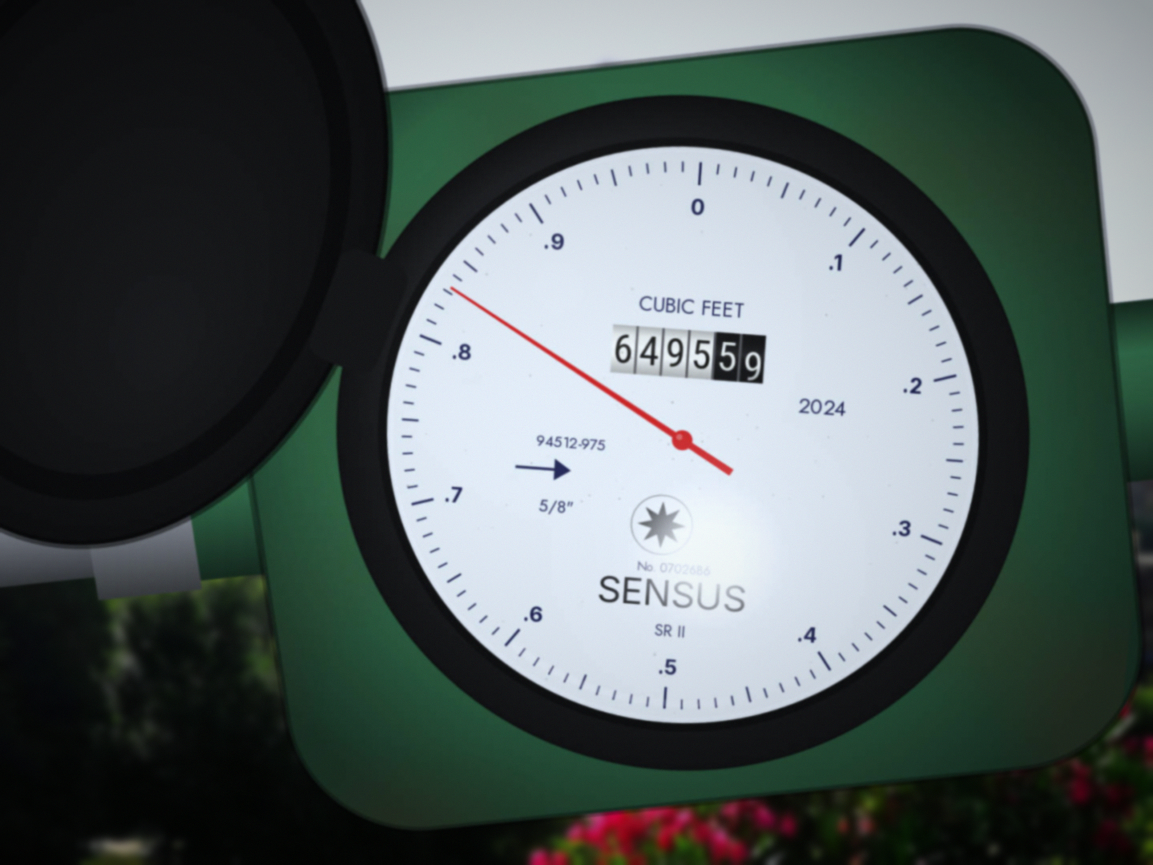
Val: 649558.83
